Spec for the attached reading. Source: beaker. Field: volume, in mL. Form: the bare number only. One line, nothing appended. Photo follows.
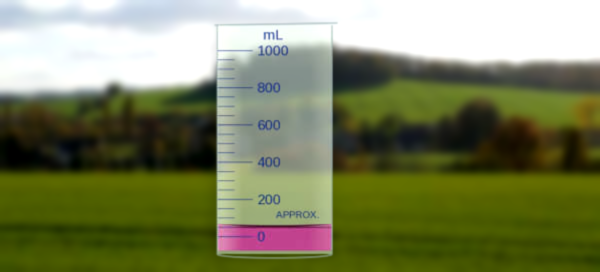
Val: 50
